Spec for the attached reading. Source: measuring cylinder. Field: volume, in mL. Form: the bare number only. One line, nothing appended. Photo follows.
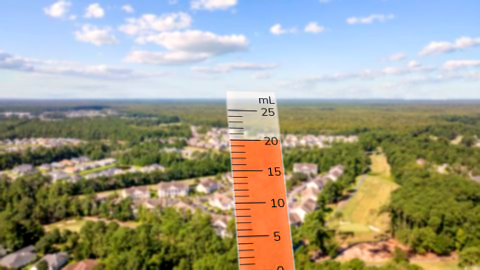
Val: 20
